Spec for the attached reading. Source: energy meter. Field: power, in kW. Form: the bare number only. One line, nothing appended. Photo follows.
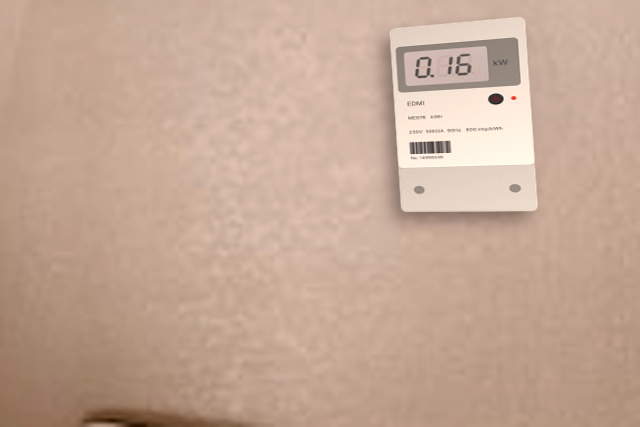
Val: 0.16
